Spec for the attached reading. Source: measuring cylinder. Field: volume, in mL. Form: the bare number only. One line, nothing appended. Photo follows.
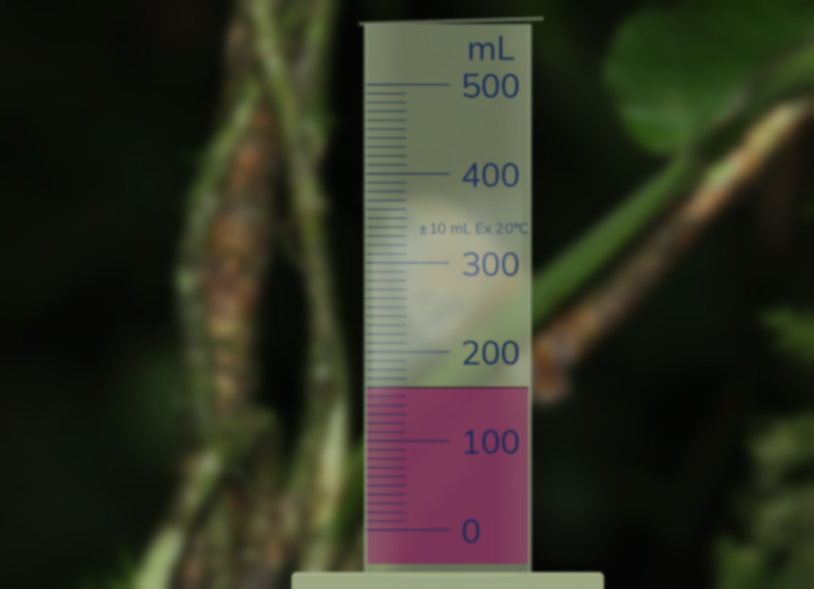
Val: 160
